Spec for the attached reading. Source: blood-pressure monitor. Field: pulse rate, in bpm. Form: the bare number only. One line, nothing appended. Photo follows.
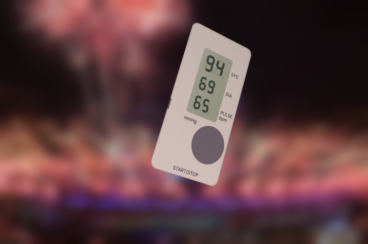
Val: 65
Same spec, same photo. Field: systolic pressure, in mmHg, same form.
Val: 94
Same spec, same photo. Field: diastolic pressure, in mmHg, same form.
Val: 69
